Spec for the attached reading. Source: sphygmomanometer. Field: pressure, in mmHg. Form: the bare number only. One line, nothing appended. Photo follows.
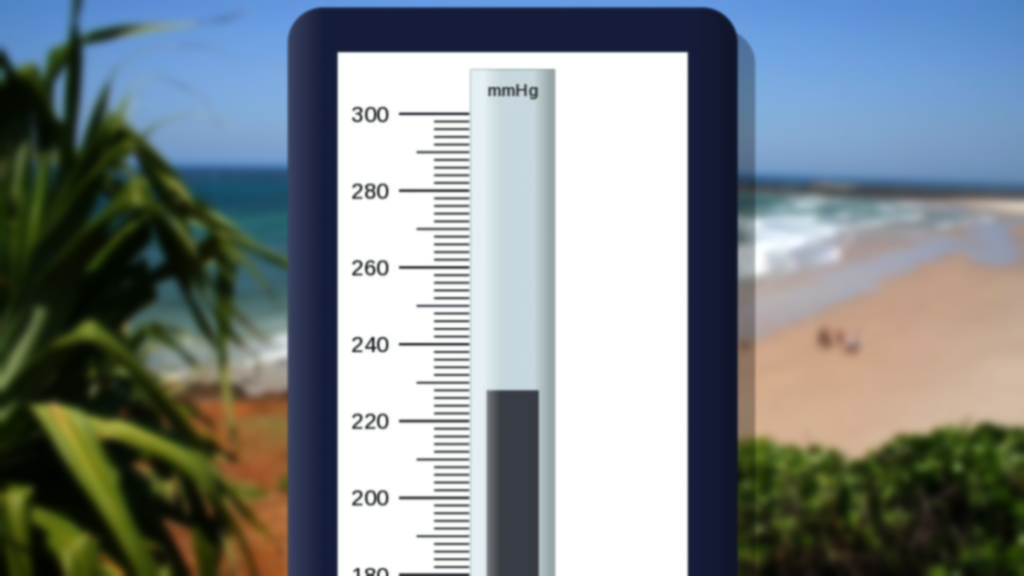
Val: 228
